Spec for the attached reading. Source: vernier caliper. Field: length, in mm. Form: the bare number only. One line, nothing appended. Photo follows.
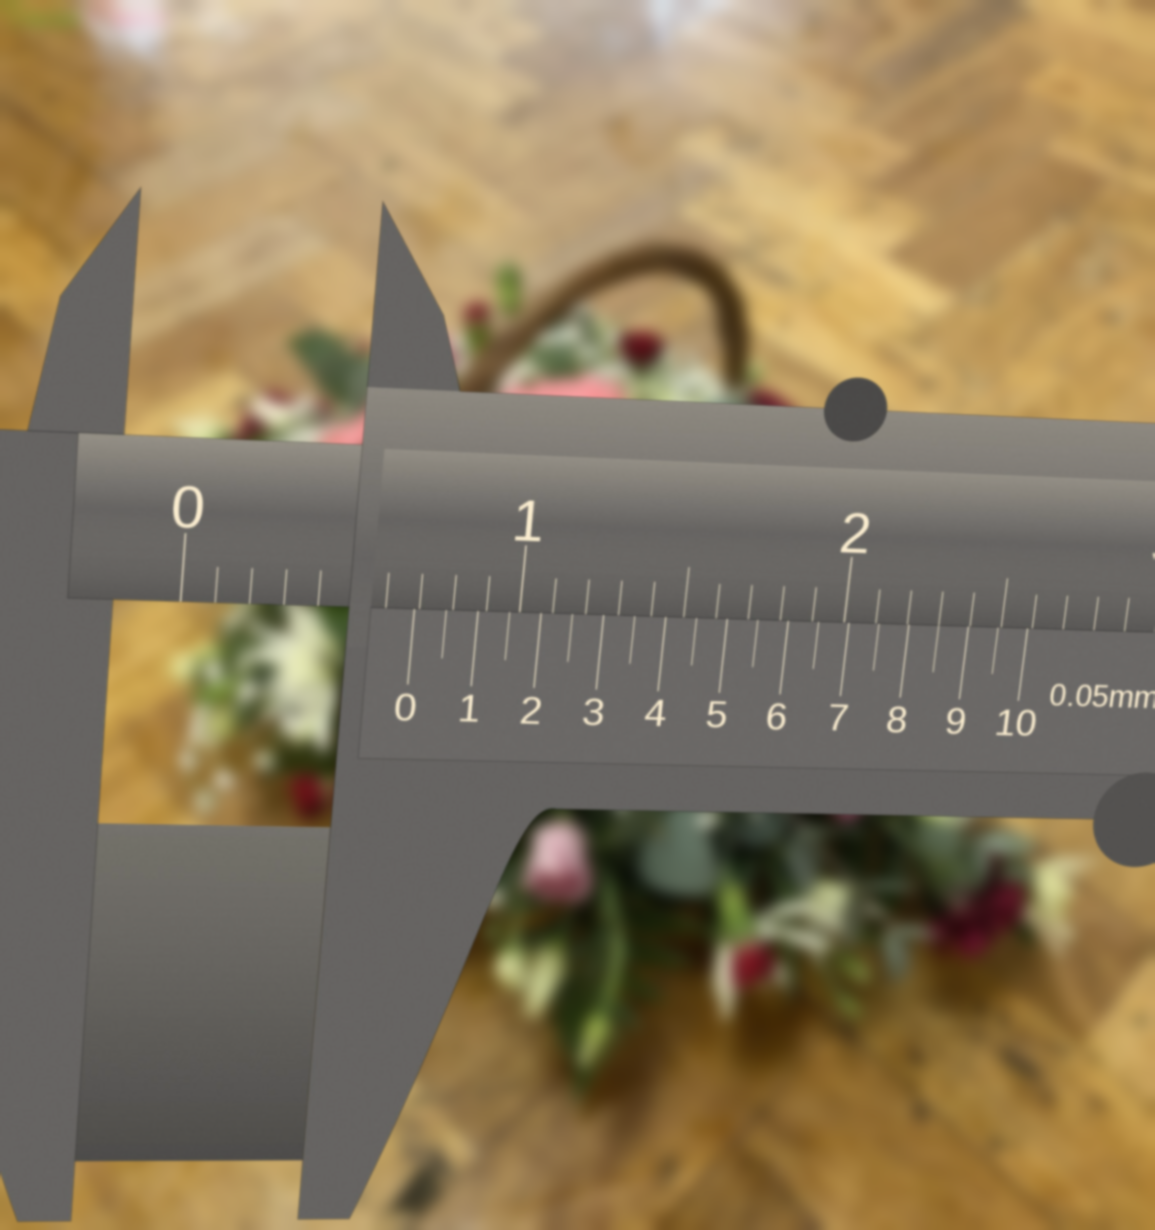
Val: 6.85
